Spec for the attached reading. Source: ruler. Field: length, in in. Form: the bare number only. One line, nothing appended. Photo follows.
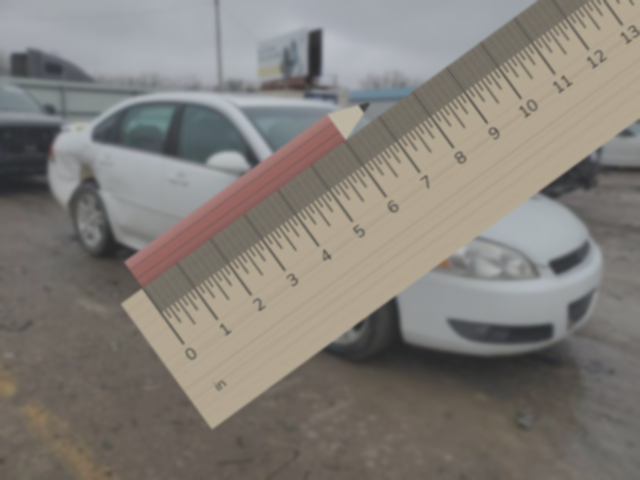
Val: 7
